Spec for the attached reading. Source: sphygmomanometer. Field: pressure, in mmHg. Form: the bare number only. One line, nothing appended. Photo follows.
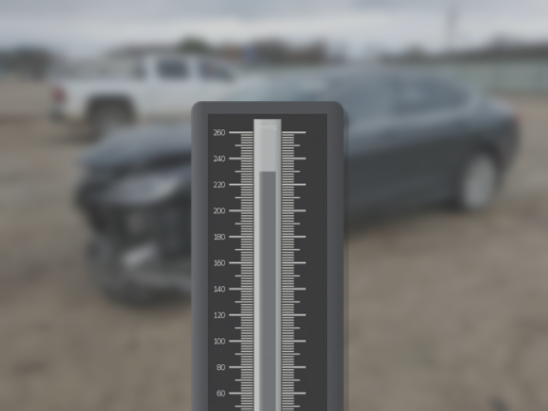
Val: 230
